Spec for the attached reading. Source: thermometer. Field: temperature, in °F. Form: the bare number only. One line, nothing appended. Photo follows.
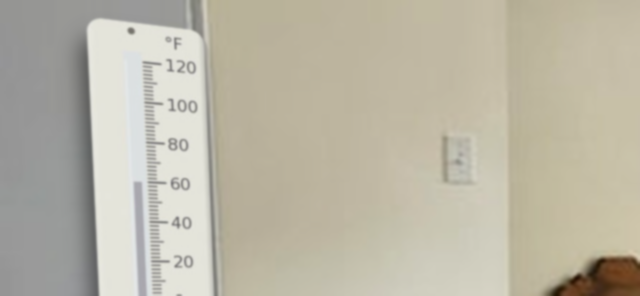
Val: 60
